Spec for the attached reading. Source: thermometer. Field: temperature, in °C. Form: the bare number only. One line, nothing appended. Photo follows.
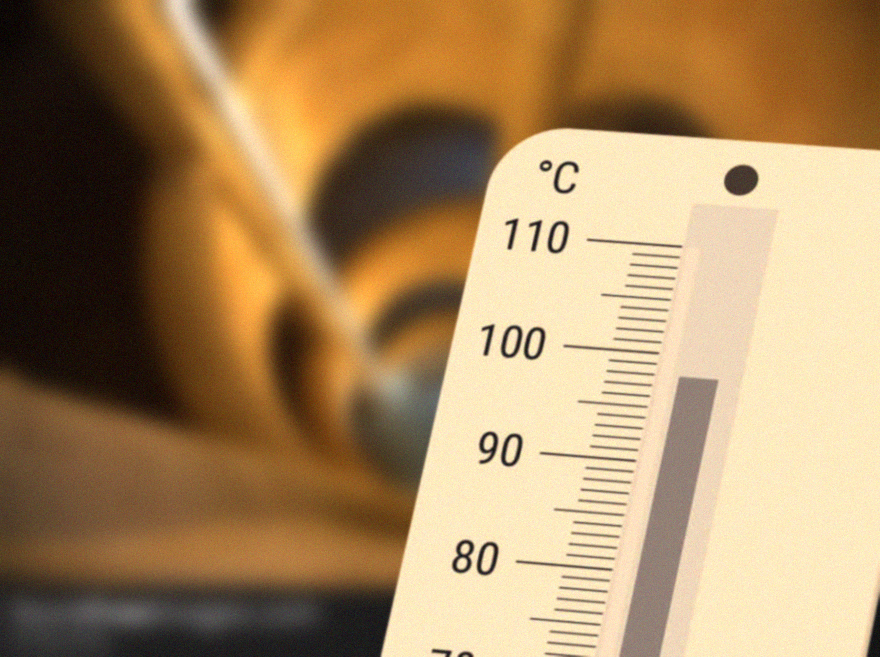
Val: 98
